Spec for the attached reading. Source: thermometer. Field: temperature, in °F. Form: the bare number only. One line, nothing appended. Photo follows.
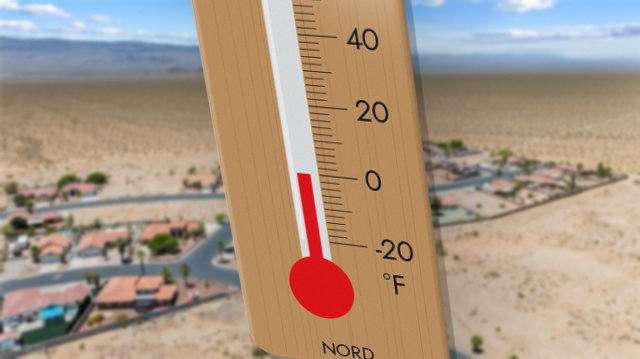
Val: 0
